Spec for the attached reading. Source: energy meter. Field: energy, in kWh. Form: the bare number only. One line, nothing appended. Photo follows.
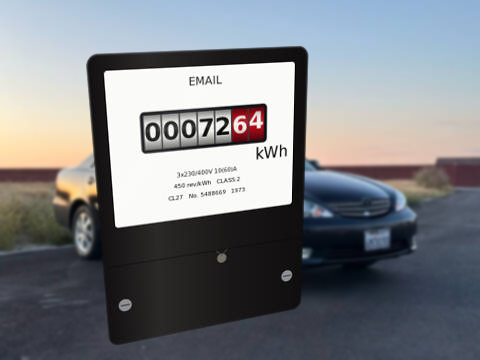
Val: 72.64
